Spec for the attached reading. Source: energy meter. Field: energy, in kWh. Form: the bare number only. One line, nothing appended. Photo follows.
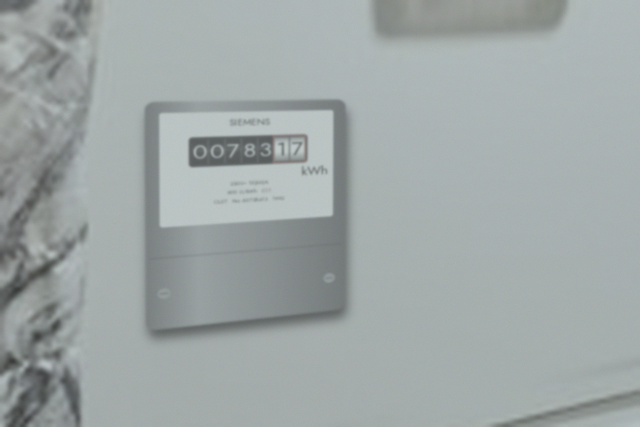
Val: 783.17
